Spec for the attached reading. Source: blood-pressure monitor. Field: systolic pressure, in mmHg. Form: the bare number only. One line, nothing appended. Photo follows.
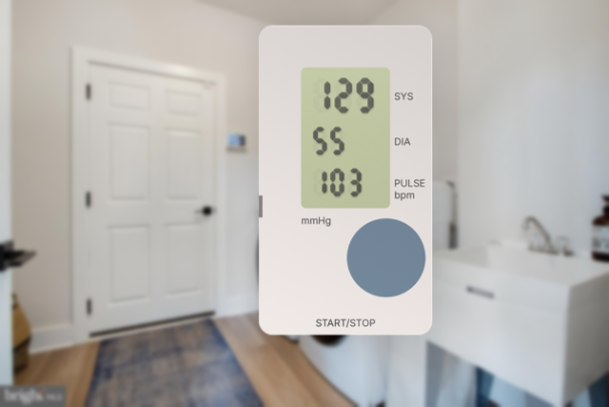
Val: 129
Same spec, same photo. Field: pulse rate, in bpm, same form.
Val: 103
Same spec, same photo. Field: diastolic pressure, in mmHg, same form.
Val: 55
